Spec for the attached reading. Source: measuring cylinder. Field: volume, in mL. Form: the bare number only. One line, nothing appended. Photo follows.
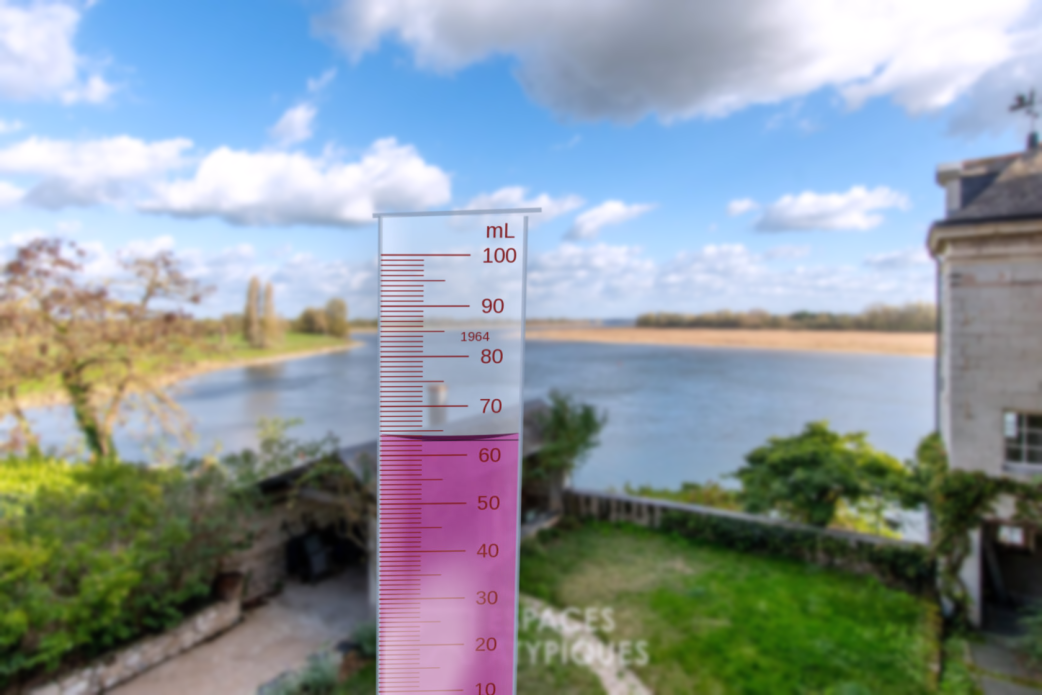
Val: 63
